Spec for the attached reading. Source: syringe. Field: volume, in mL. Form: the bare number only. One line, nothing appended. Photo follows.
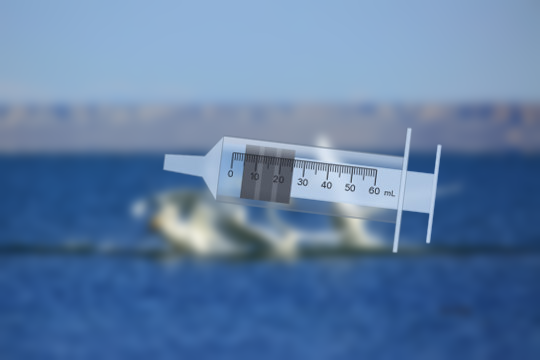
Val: 5
